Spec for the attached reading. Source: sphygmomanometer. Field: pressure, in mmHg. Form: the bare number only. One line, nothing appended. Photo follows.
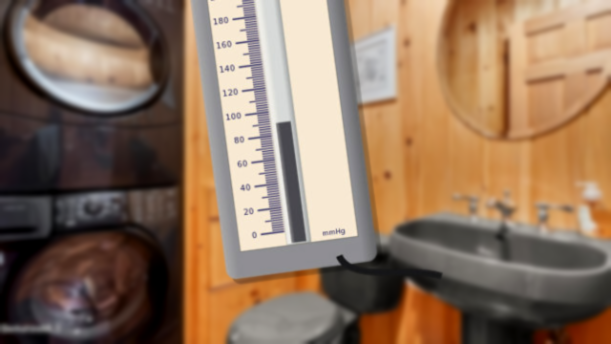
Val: 90
